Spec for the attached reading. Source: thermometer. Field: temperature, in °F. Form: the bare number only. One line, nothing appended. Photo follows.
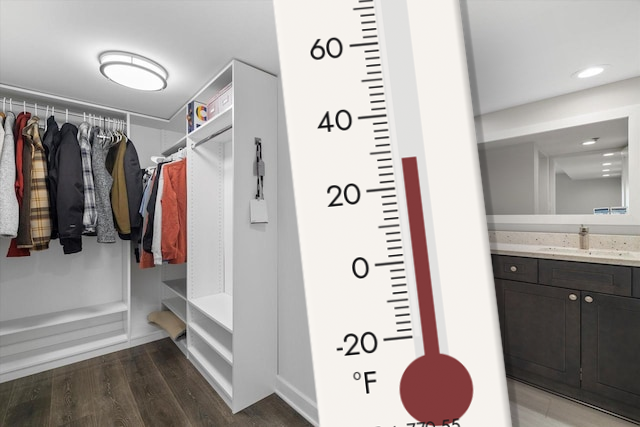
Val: 28
